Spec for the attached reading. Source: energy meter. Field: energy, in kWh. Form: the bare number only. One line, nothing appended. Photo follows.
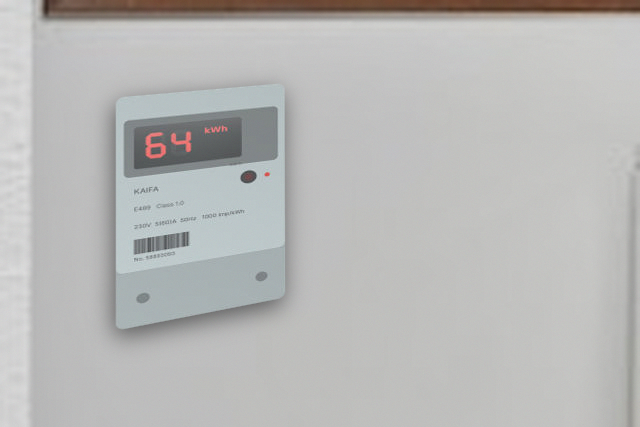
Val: 64
